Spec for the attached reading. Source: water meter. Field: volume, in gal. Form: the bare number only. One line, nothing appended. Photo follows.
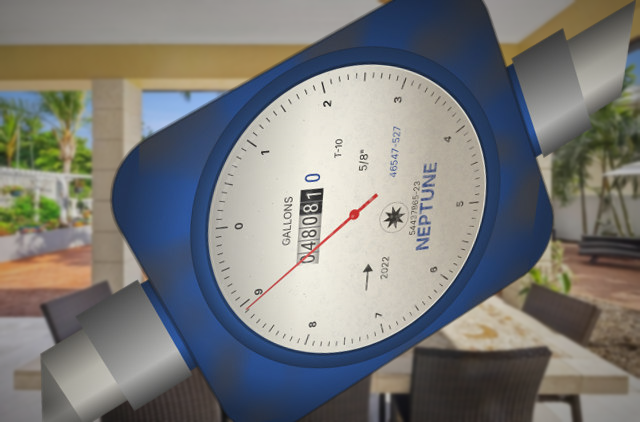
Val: 480808.9
